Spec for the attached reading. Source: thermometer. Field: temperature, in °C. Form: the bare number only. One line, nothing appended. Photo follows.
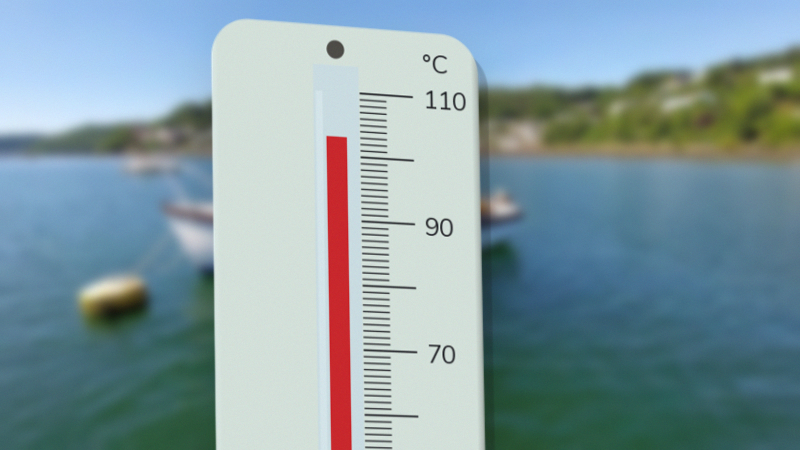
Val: 103
